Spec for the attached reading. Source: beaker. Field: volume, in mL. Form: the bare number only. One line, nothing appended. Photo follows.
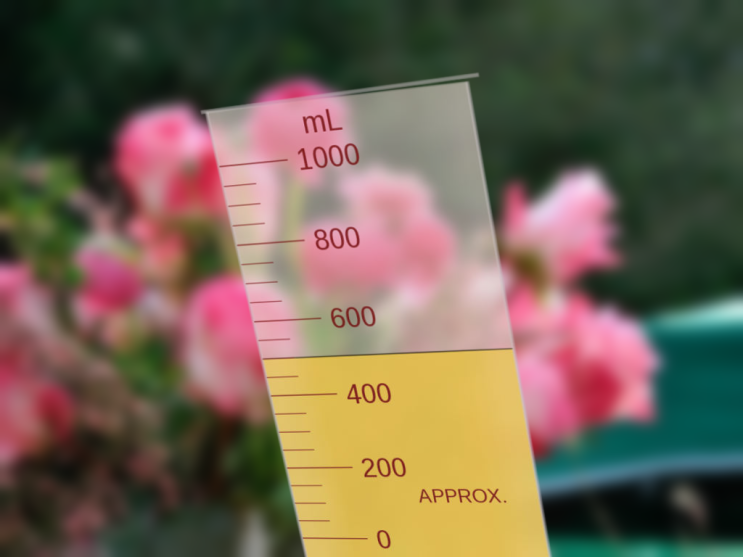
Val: 500
